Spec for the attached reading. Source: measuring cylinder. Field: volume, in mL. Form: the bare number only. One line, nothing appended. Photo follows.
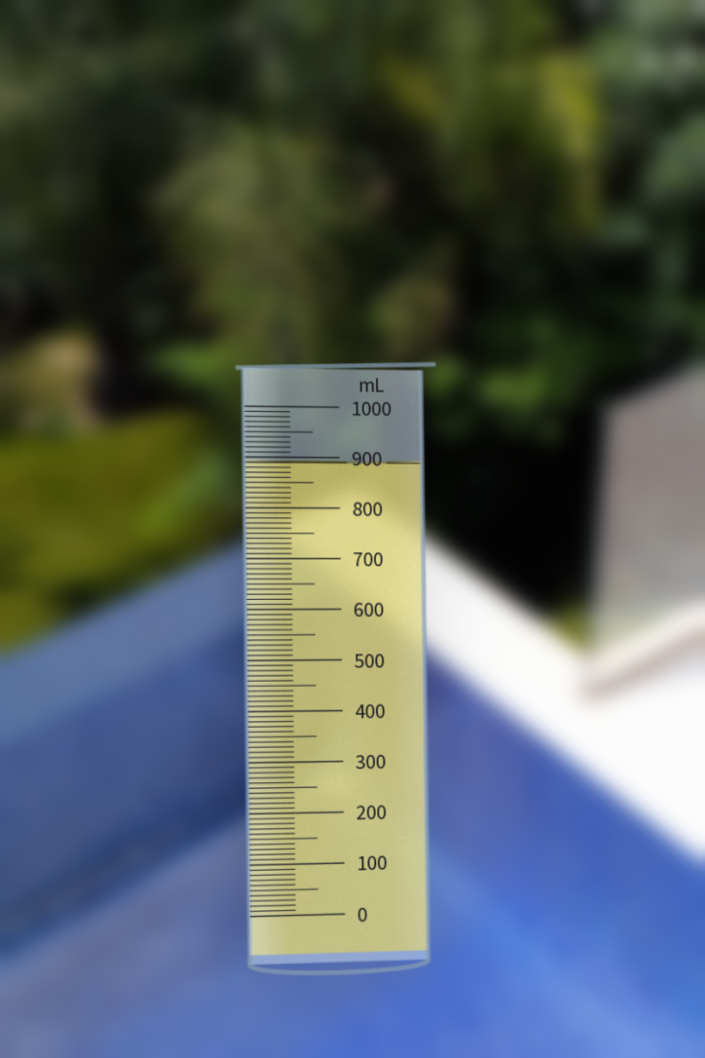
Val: 890
